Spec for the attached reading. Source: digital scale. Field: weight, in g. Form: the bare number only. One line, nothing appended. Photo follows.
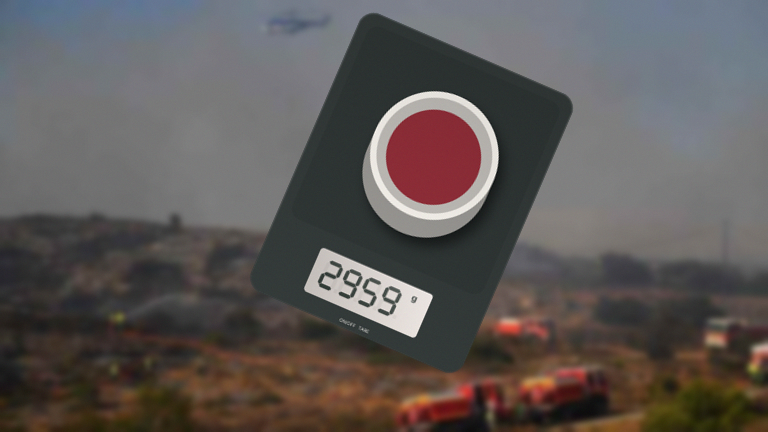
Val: 2959
